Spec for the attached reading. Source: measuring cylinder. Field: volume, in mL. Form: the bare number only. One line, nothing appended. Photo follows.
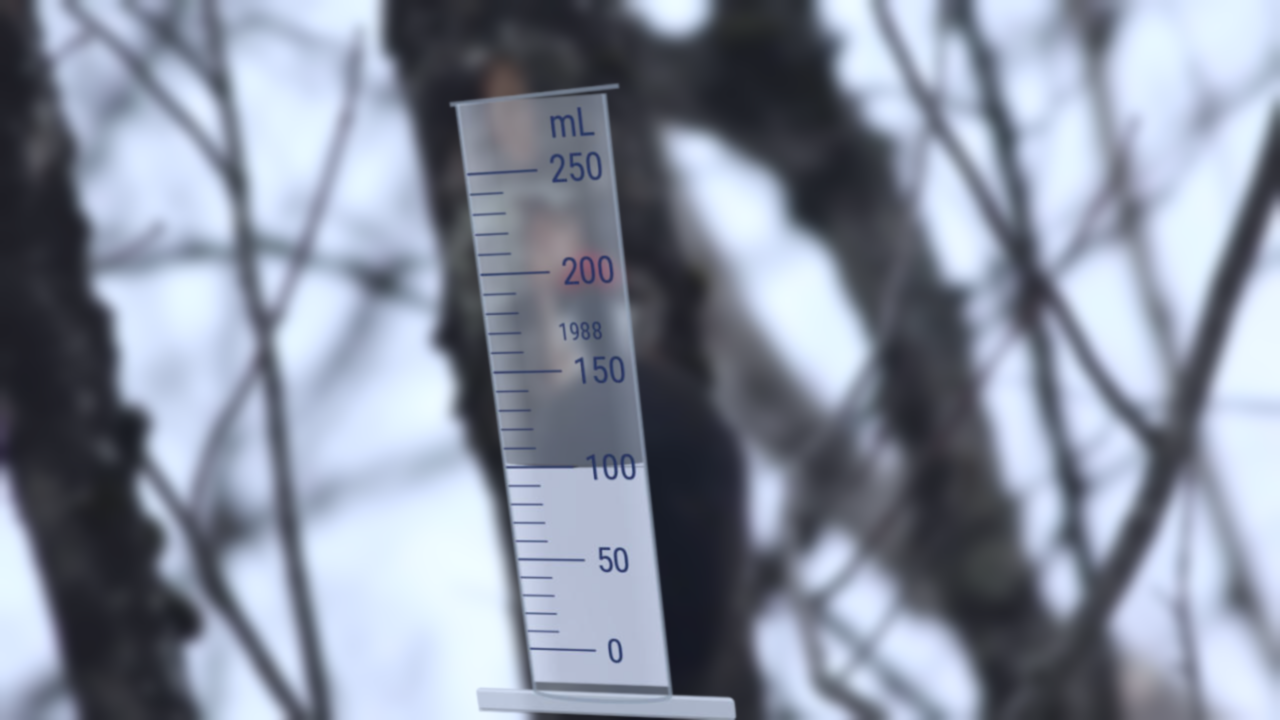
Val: 100
